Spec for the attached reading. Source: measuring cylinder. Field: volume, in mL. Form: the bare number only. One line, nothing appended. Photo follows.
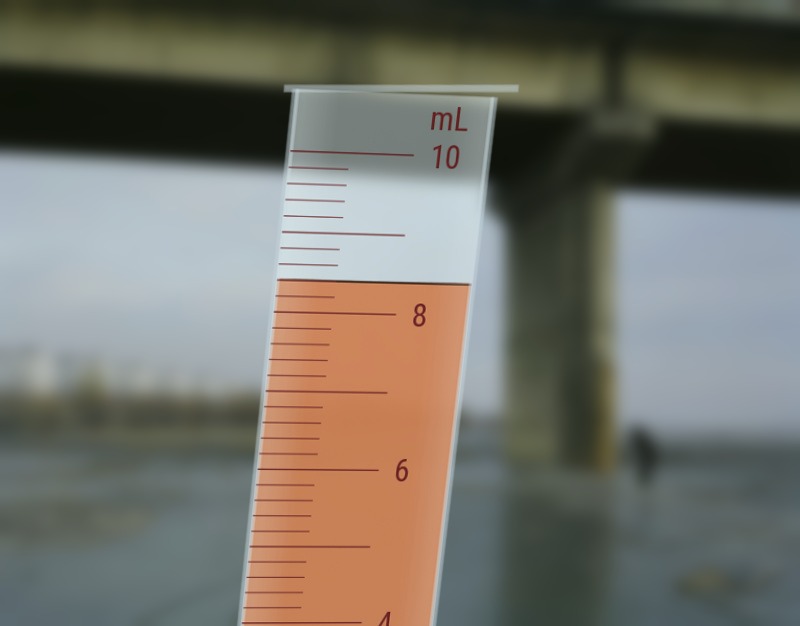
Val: 8.4
